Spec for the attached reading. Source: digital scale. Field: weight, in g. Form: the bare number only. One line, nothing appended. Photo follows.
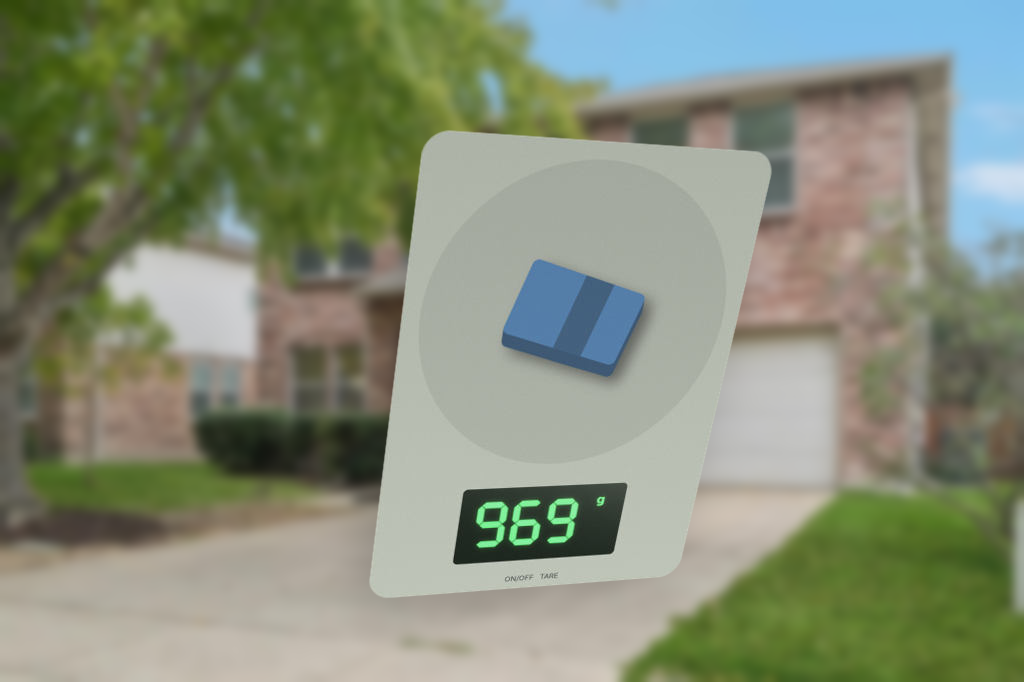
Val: 969
